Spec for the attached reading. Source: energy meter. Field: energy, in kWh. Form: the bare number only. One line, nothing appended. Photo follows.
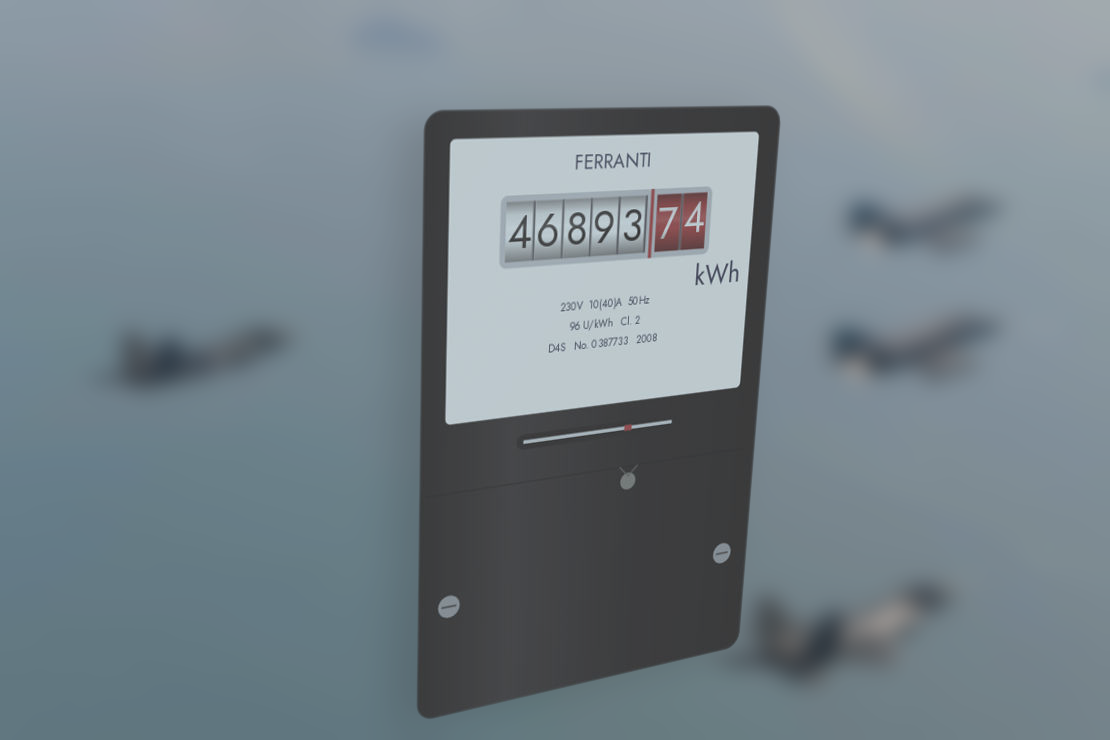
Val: 46893.74
